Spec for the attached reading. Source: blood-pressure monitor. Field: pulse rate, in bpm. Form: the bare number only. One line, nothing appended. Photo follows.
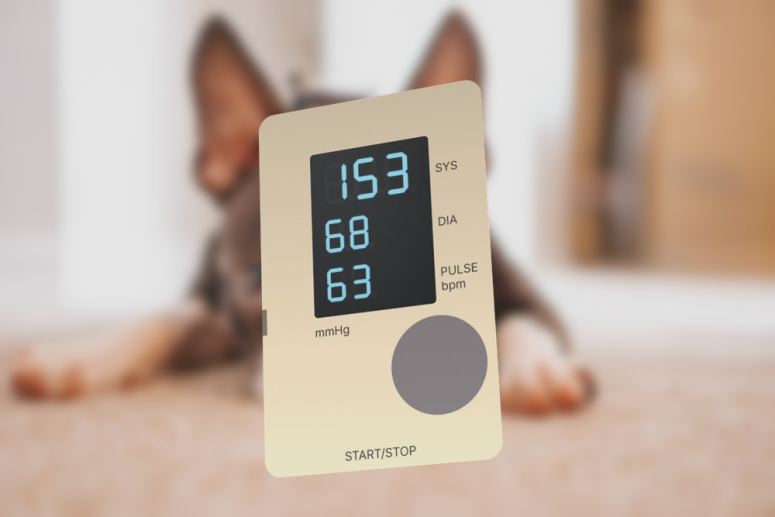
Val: 63
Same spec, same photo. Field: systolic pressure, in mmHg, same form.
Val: 153
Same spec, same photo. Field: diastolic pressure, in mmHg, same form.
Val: 68
